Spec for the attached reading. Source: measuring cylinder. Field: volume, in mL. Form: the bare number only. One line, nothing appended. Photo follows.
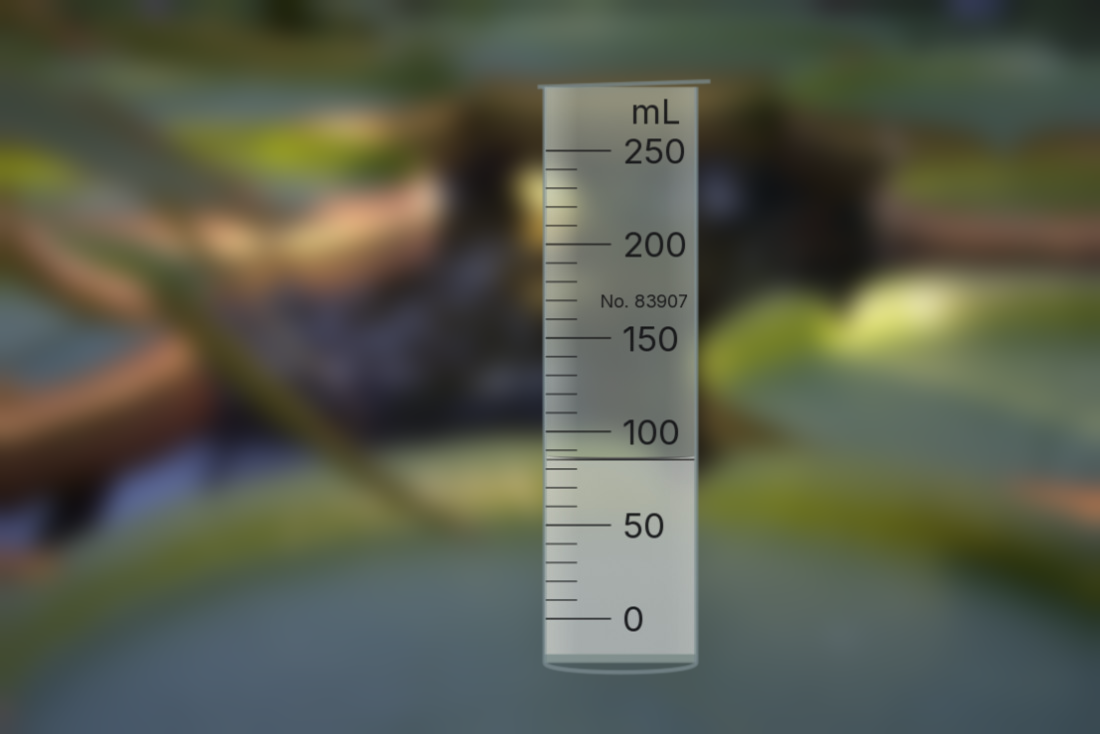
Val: 85
